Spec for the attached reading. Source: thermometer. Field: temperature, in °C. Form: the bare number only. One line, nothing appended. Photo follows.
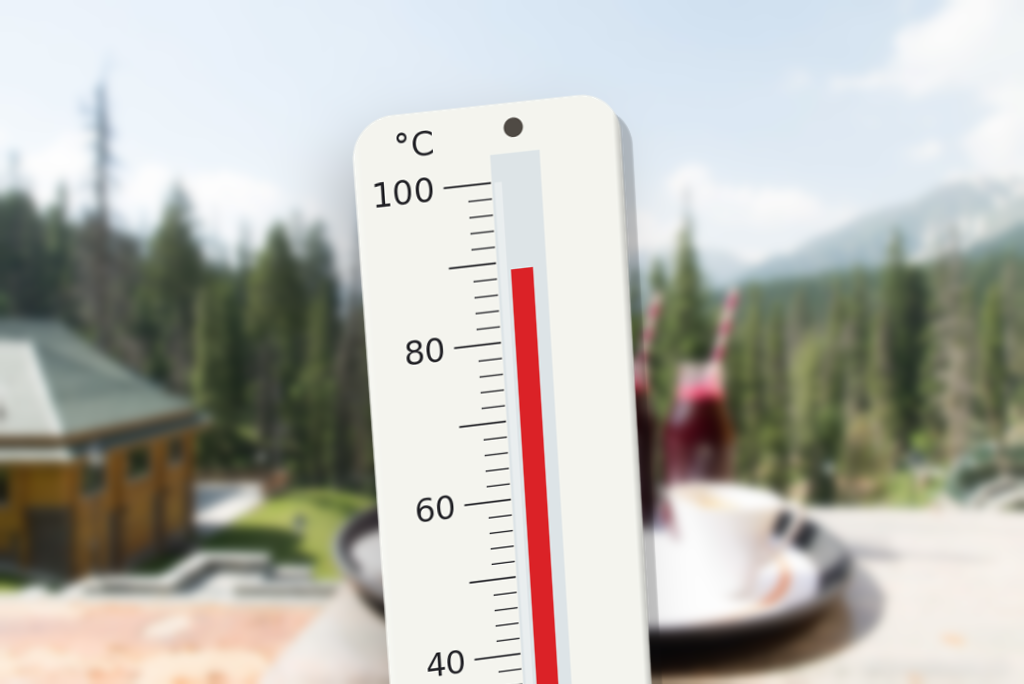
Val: 89
